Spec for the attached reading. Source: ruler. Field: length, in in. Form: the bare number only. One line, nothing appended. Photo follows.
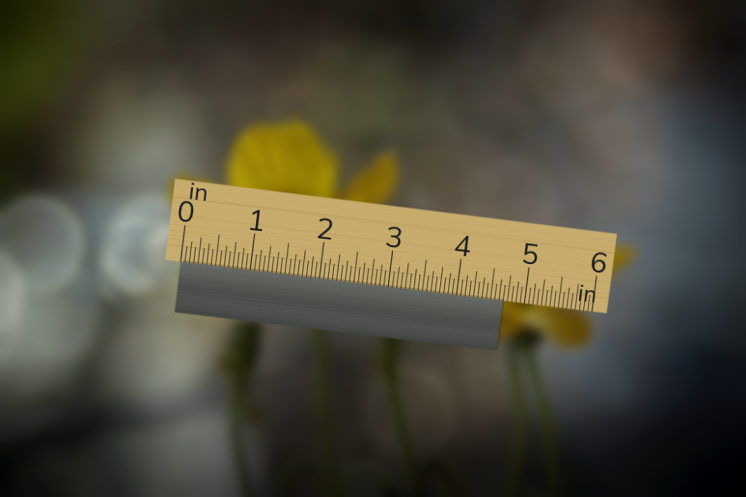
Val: 4.6875
